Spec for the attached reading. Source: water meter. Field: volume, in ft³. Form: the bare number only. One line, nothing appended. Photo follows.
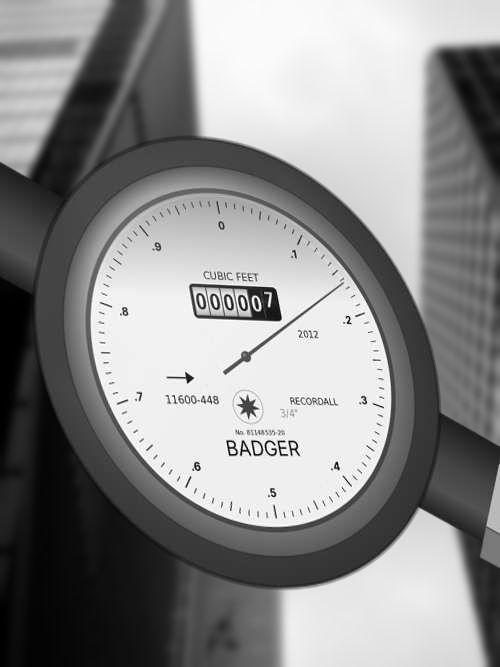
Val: 7.16
